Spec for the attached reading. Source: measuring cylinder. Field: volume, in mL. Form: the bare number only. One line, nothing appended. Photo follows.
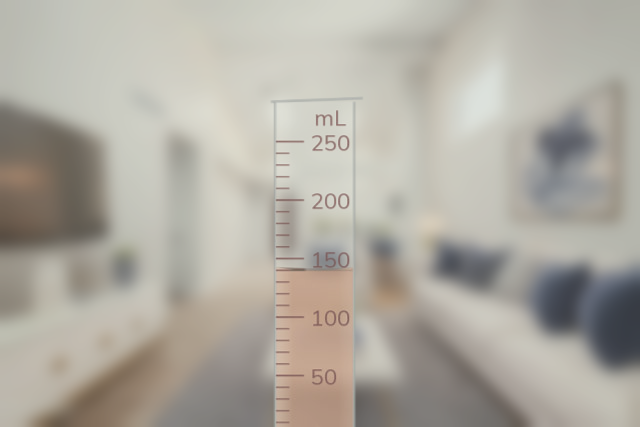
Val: 140
